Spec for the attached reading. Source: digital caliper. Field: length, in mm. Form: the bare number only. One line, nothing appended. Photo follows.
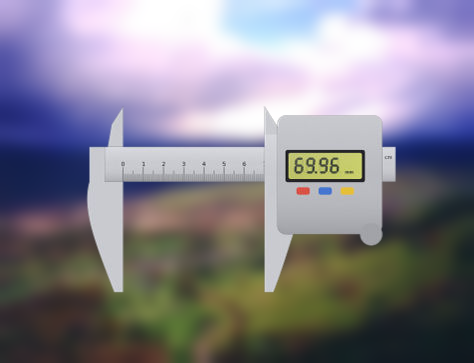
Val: 69.96
